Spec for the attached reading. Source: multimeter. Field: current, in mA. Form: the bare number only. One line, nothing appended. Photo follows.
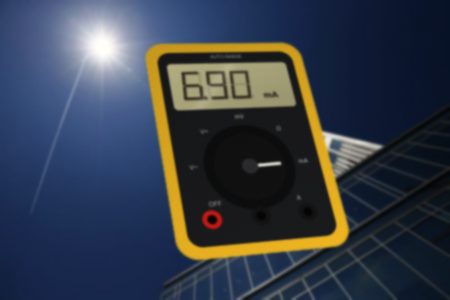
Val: 6.90
